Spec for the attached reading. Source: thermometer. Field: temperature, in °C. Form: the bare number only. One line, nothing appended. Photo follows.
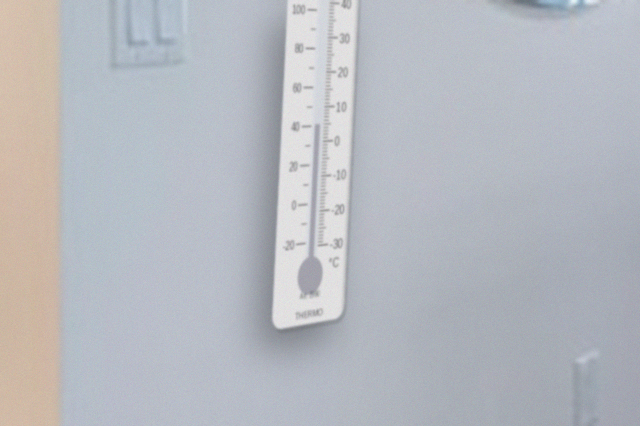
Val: 5
